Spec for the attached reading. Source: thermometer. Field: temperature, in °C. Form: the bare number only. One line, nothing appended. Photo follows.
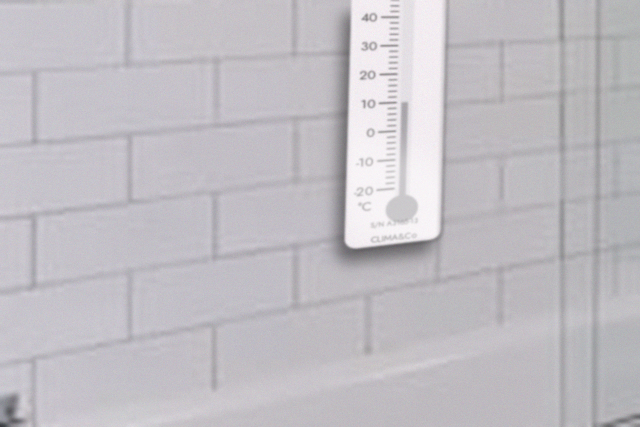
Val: 10
